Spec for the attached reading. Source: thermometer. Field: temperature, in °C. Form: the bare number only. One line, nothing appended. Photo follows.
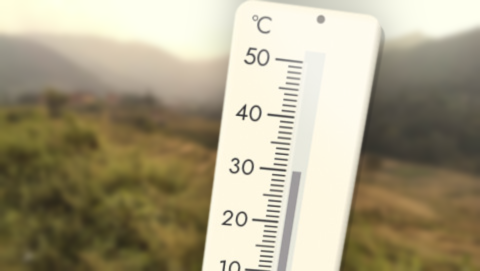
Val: 30
